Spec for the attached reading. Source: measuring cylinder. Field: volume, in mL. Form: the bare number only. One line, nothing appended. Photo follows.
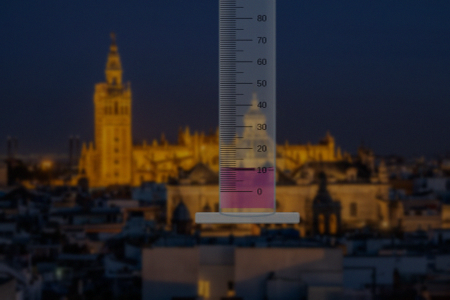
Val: 10
